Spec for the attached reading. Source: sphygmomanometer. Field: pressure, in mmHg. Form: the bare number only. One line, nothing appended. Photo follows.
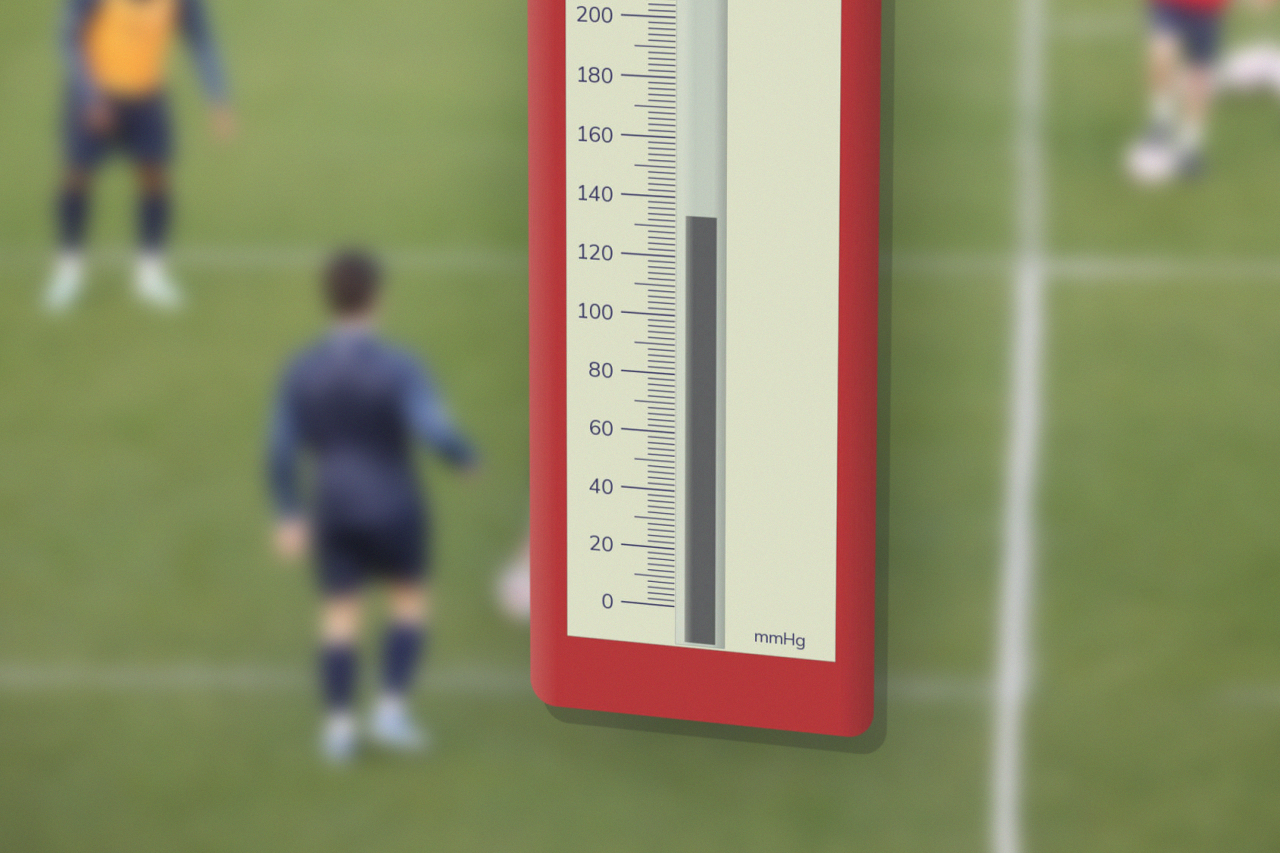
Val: 134
